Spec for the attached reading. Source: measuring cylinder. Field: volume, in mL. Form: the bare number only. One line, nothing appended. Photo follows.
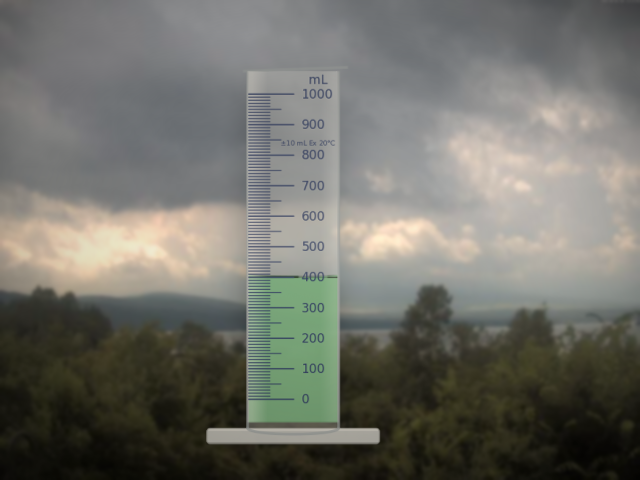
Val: 400
